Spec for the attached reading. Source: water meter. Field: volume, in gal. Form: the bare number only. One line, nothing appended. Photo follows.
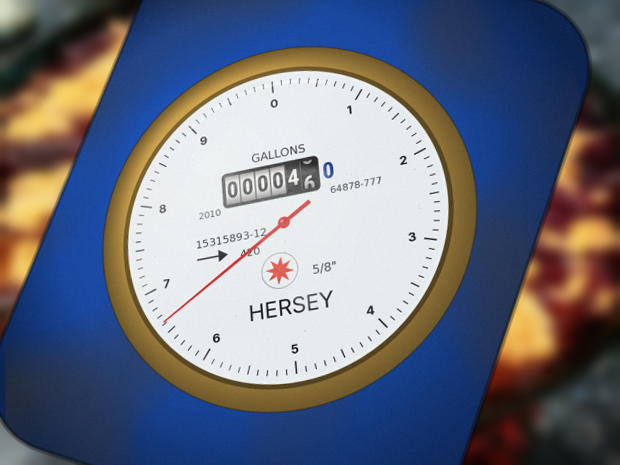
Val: 456.6
